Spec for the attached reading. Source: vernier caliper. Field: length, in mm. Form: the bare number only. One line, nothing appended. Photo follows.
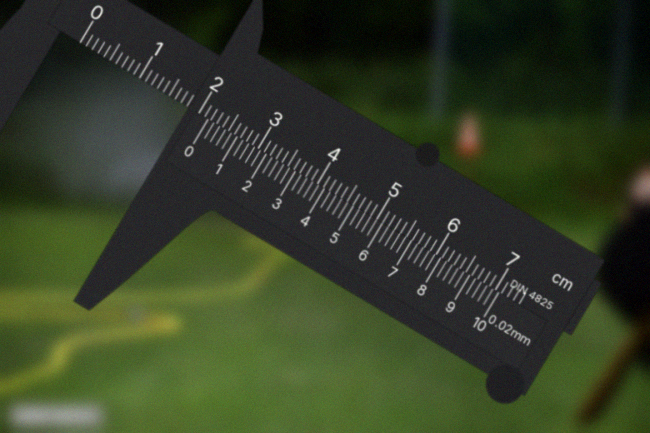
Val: 21.6
